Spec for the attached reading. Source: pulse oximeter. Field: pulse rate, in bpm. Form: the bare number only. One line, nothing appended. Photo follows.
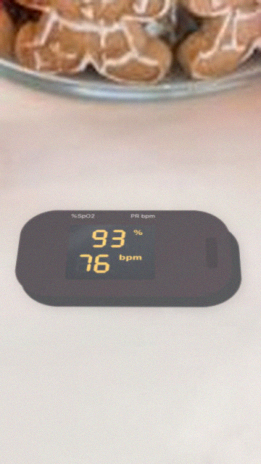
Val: 76
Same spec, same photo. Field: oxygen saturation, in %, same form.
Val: 93
